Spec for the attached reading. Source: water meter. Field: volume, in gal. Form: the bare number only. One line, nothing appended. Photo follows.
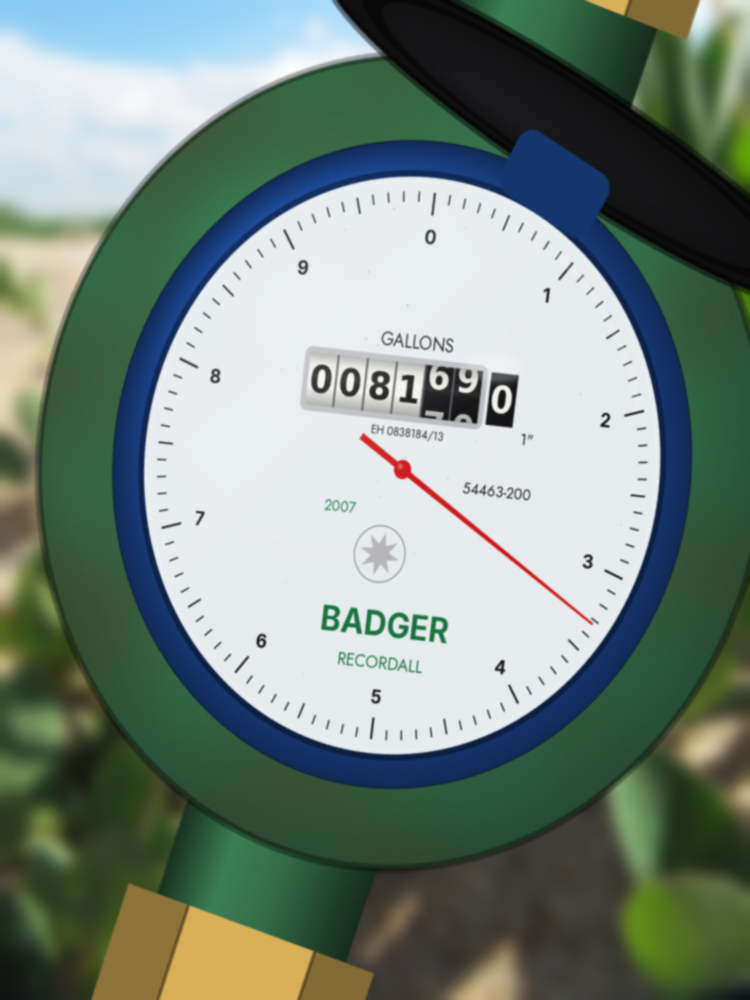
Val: 81693.3
